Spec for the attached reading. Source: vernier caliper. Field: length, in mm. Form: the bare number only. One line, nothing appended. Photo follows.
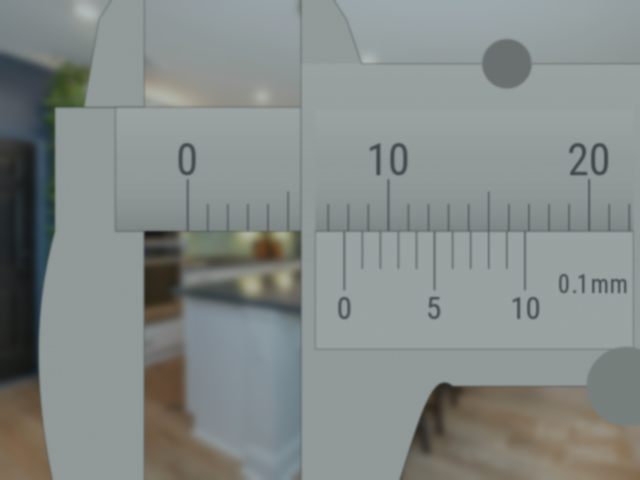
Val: 7.8
